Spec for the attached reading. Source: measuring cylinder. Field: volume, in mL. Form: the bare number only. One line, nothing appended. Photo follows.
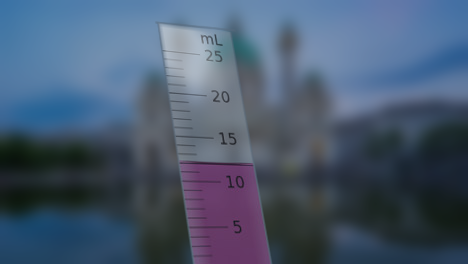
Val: 12
